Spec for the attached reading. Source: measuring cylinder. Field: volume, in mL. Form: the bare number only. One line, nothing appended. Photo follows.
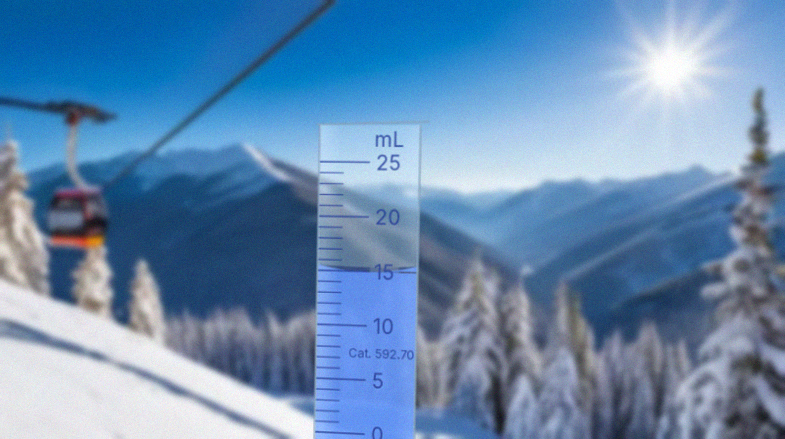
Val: 15
